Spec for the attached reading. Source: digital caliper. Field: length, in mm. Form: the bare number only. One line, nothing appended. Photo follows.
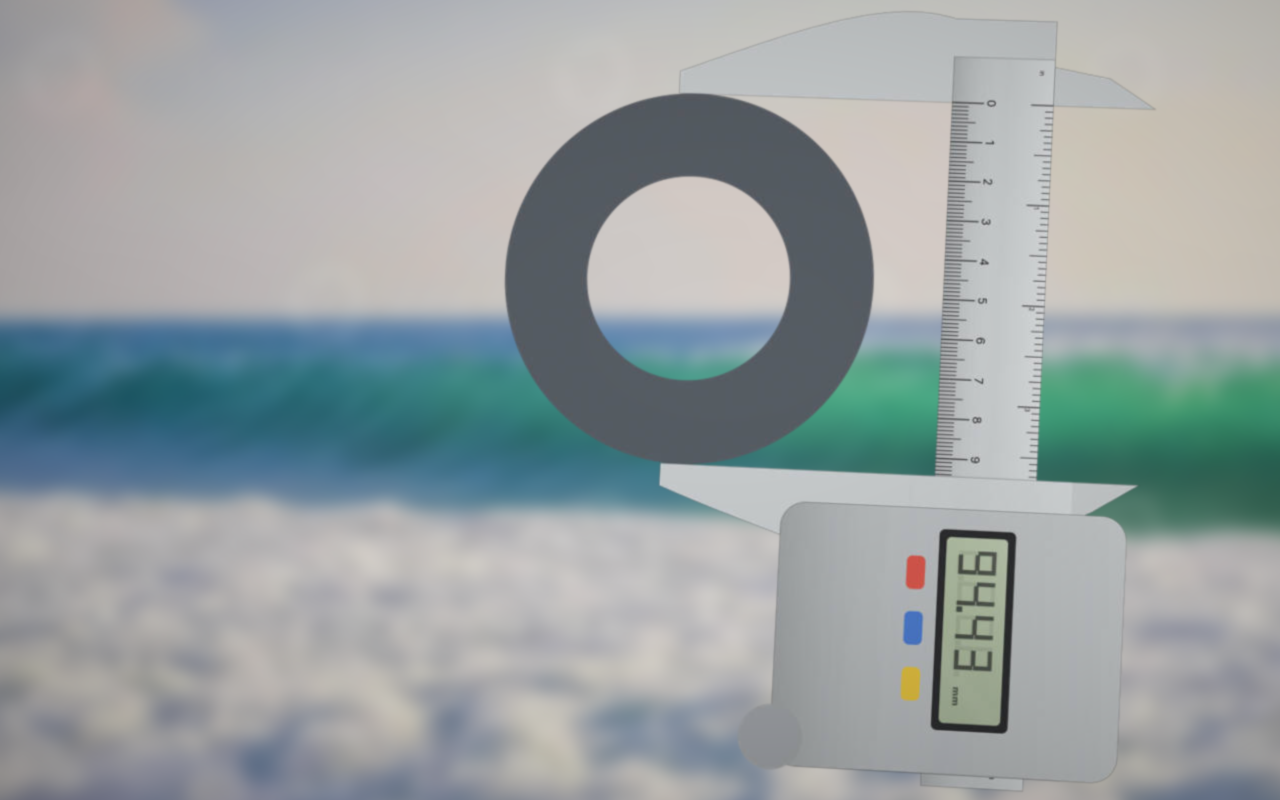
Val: 94.43
